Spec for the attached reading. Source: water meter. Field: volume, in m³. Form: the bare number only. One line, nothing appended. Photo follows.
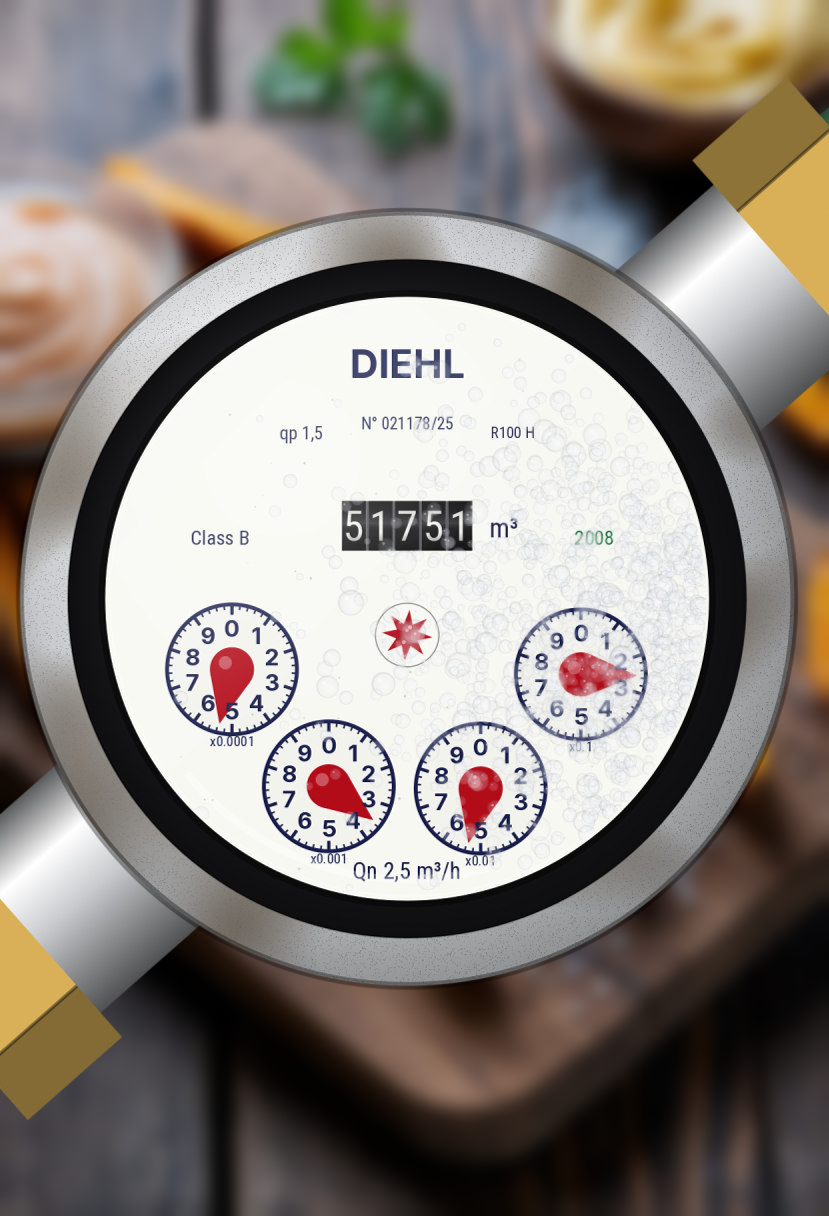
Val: 51751.2535
